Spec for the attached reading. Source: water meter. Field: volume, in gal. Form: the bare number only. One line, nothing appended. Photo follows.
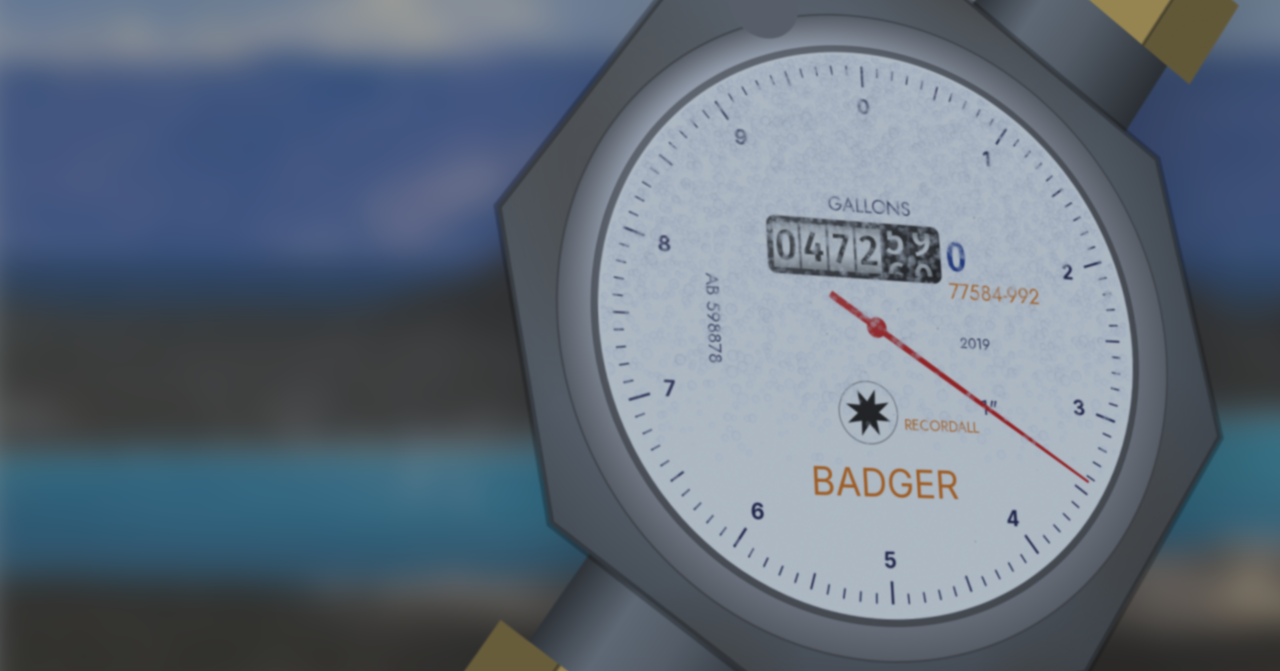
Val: 472593.4
